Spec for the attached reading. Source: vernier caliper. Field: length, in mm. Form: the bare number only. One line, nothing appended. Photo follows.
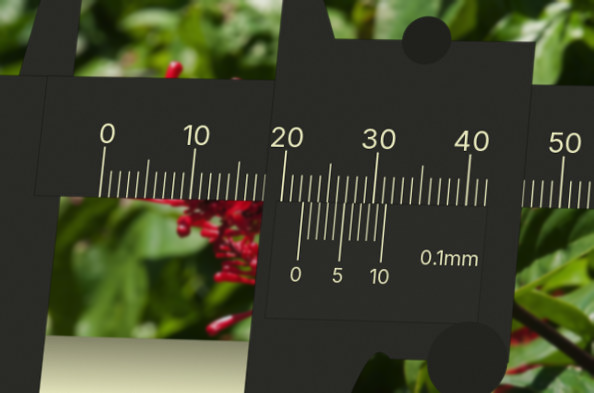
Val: 22.4
